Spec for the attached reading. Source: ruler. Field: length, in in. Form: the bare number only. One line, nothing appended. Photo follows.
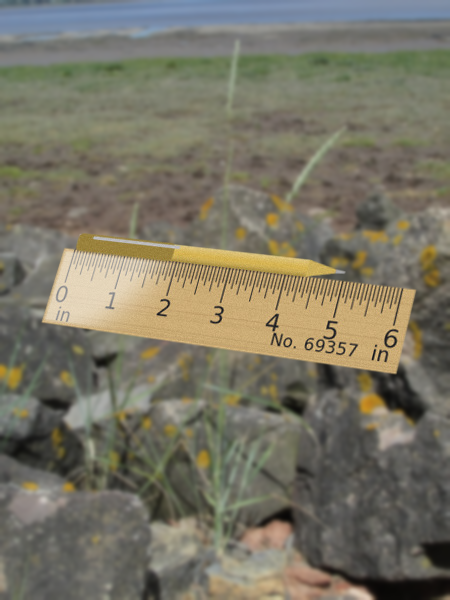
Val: 5
